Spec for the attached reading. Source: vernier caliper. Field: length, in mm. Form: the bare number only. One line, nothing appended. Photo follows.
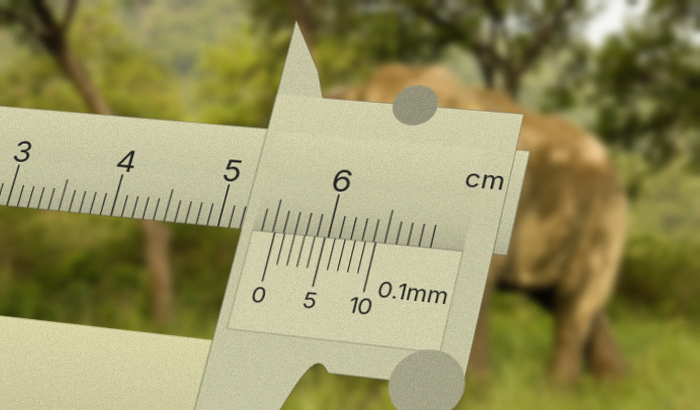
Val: 55.2
